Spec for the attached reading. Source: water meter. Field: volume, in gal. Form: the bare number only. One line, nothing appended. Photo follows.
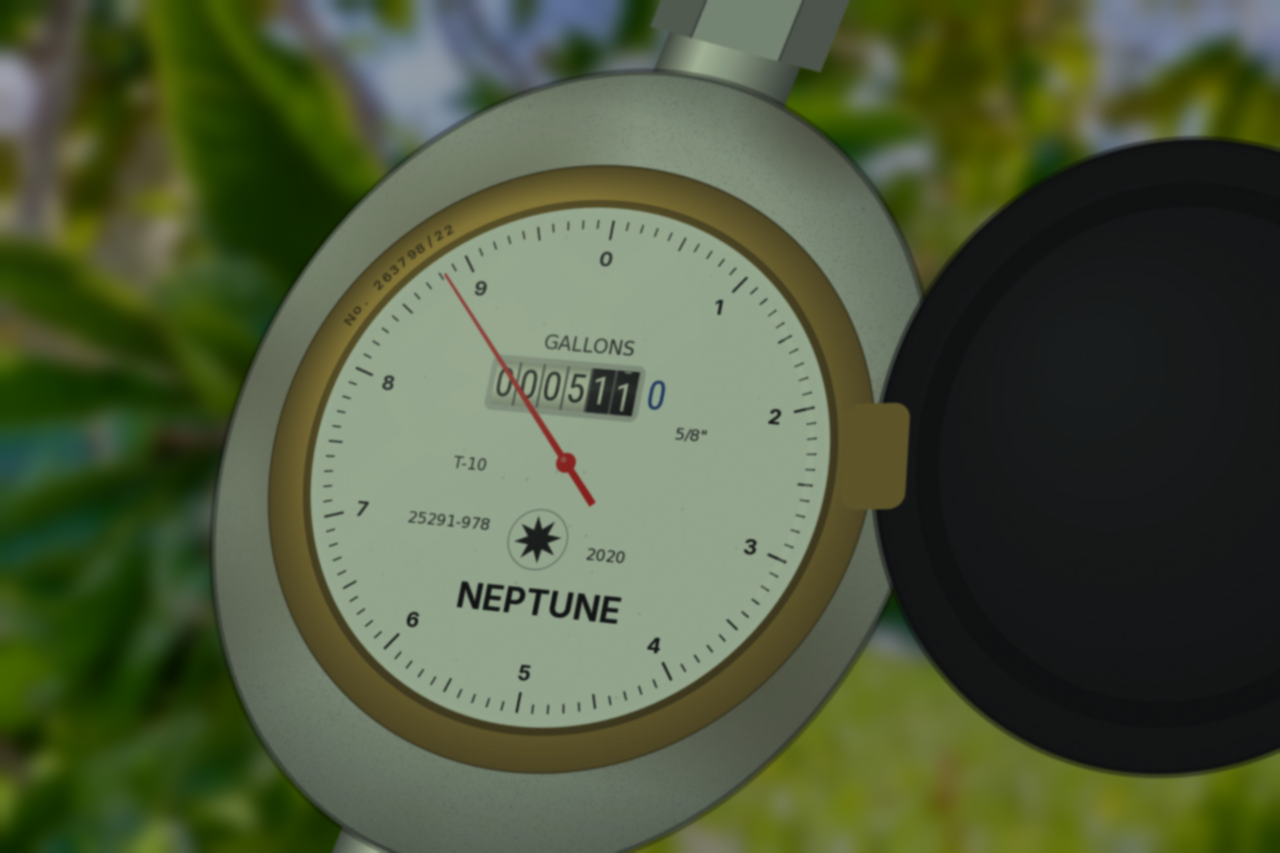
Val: 5108.8
